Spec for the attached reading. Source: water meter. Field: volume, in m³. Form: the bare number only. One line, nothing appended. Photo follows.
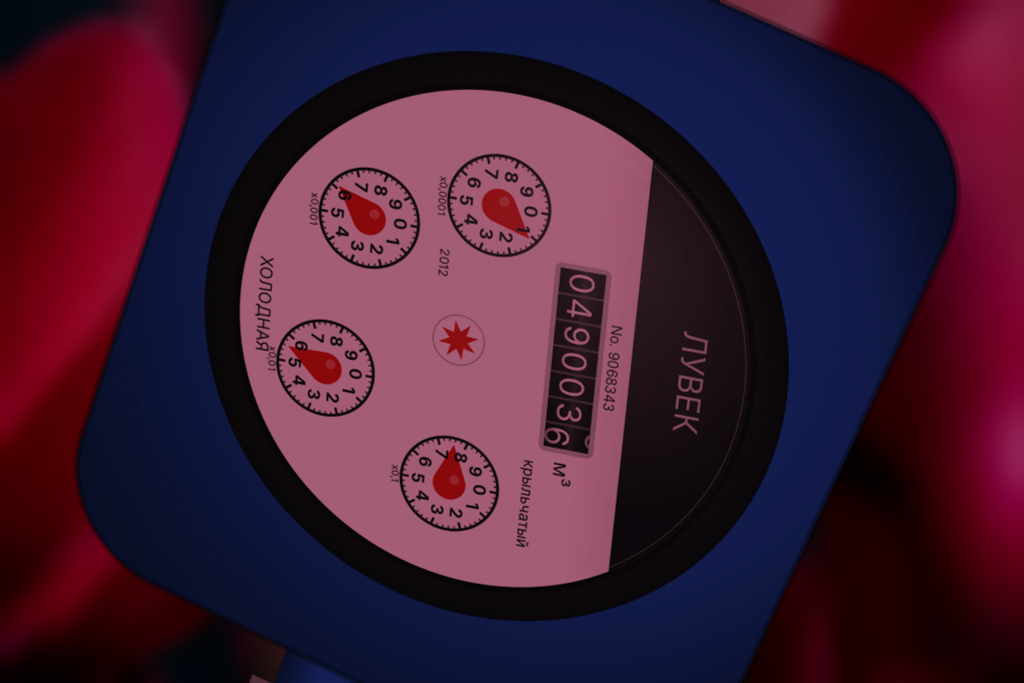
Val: 490035.7561
